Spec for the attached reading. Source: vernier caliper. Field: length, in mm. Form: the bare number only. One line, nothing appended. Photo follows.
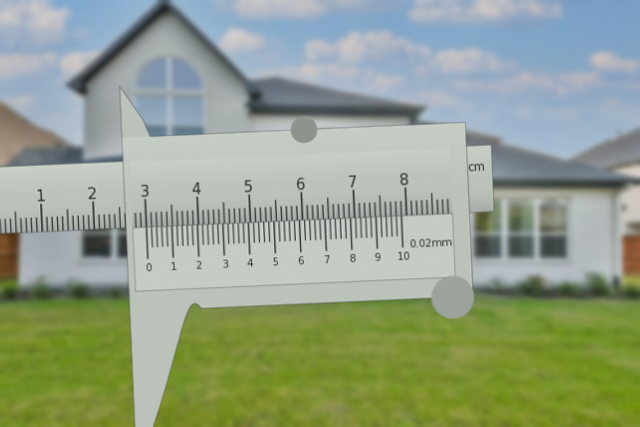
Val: 30.0
